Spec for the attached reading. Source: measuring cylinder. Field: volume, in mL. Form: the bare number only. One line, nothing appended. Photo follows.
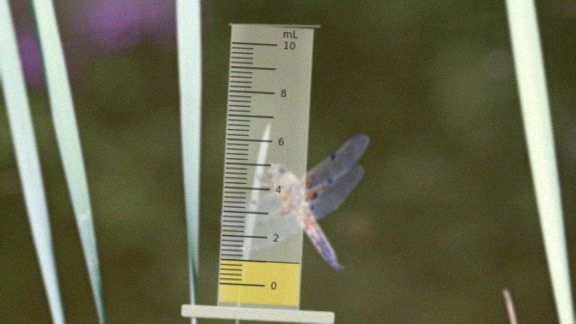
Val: 1
